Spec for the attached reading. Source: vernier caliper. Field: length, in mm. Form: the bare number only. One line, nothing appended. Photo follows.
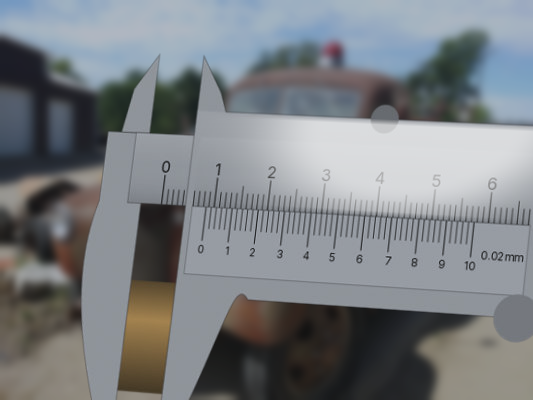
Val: 8.5
